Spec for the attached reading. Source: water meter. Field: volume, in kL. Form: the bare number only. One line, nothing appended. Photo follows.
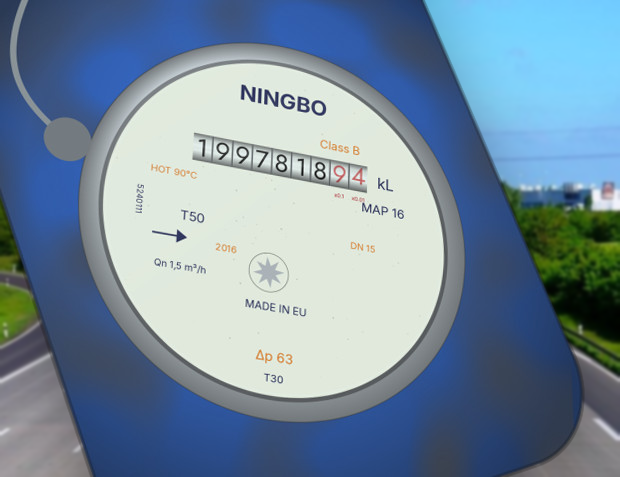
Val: 1997818.94
